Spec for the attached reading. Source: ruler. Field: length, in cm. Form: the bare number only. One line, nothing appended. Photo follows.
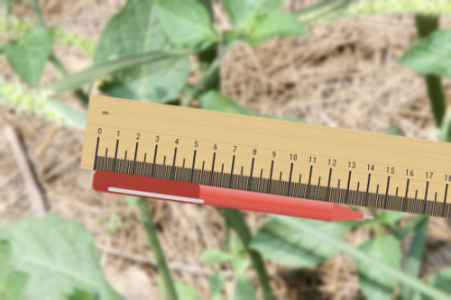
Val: 14.5
